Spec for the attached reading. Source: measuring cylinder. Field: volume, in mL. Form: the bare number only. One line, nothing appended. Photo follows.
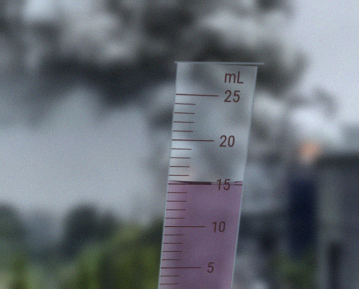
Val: 15
